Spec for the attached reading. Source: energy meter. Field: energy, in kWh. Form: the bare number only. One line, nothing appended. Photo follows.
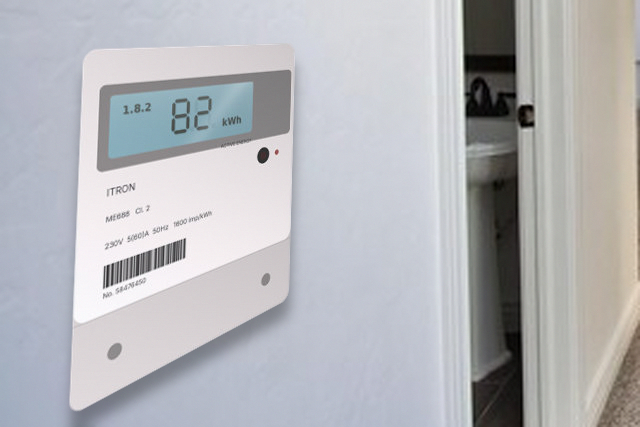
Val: 82
